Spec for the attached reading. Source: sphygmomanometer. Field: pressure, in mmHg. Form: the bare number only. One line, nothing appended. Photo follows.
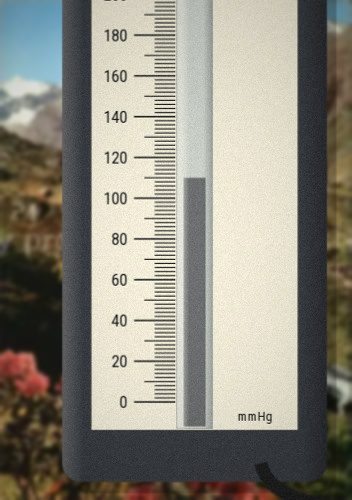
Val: 110
